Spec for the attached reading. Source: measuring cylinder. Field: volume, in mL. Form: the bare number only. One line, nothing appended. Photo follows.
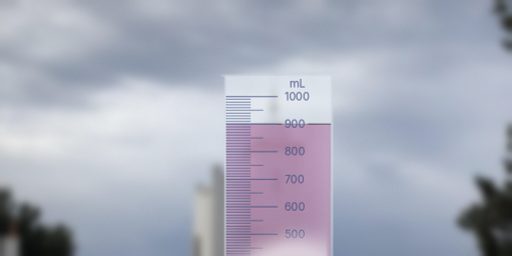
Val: 900
